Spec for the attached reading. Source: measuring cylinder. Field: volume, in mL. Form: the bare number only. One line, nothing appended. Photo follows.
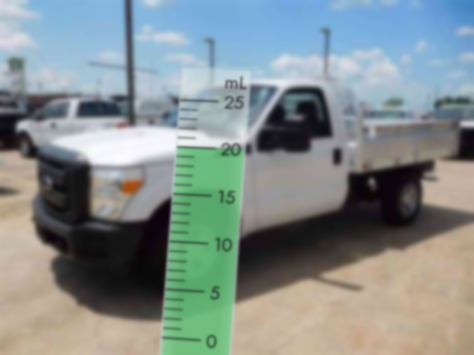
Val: 20
